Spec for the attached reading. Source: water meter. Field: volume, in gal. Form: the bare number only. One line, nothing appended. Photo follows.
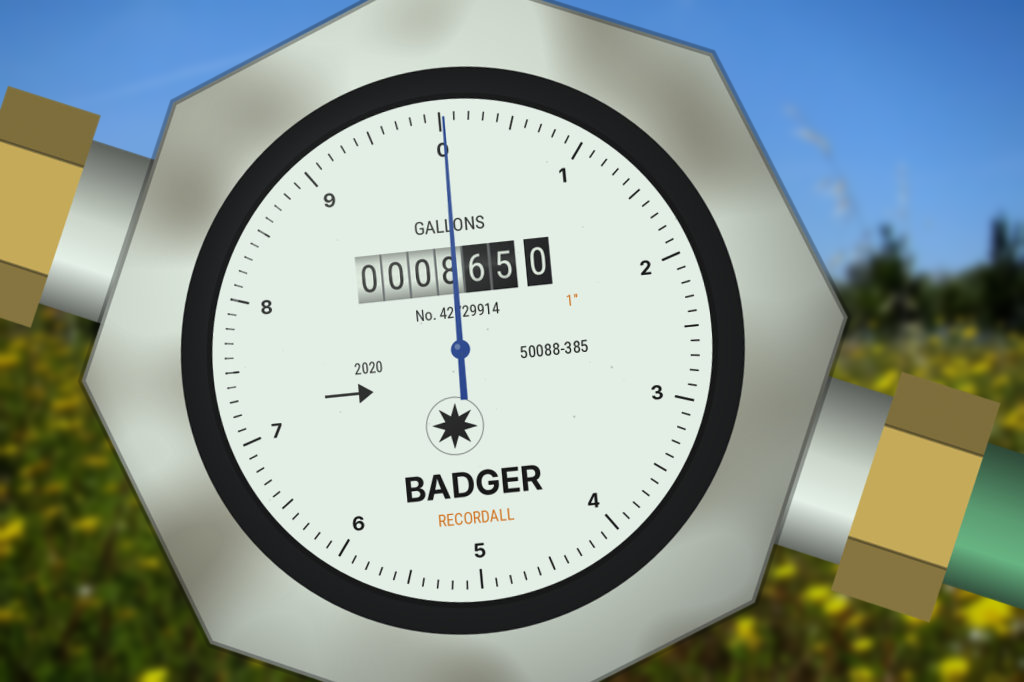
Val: 8650.0
